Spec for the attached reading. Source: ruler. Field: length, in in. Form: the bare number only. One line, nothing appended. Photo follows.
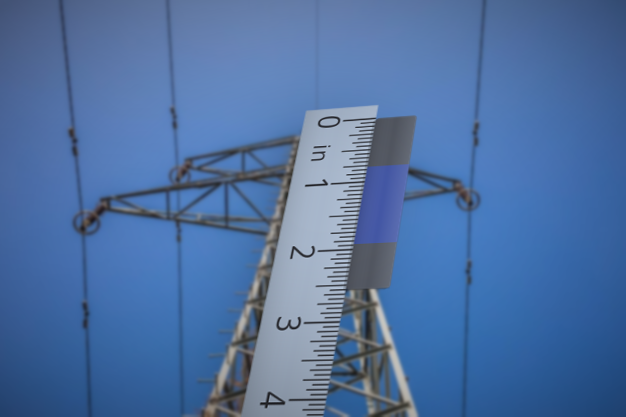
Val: 2.5625
